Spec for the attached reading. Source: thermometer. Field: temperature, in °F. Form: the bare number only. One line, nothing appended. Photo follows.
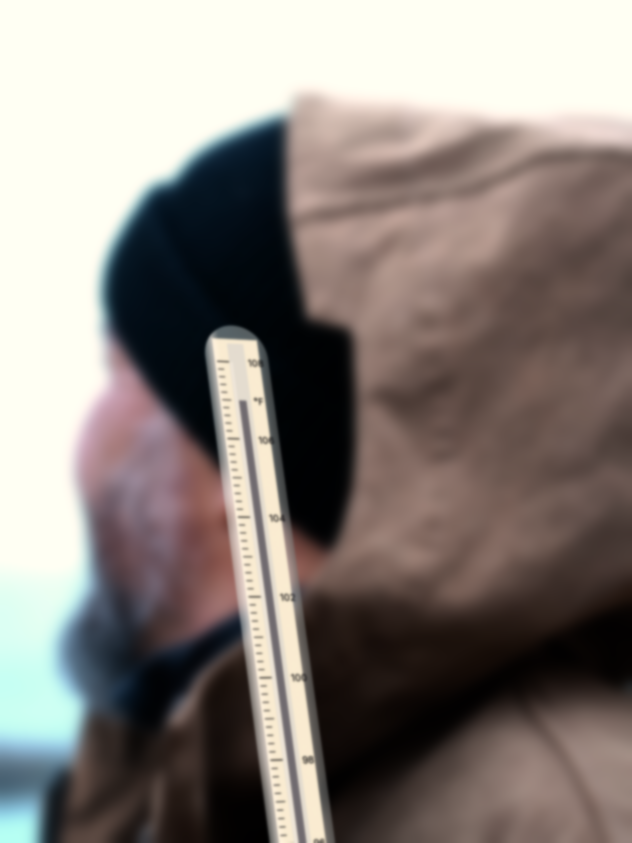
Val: 107
